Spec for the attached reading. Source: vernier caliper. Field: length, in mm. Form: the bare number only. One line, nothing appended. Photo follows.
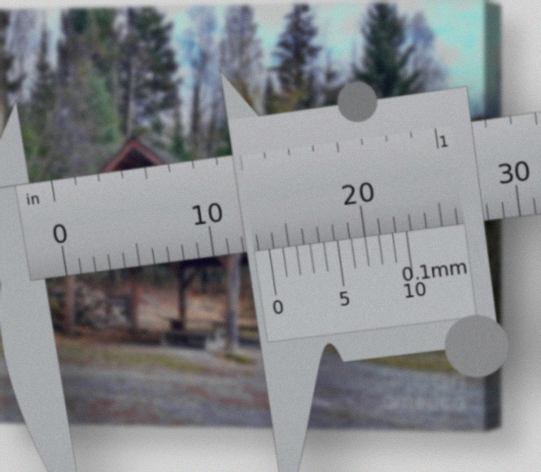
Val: 13.7
